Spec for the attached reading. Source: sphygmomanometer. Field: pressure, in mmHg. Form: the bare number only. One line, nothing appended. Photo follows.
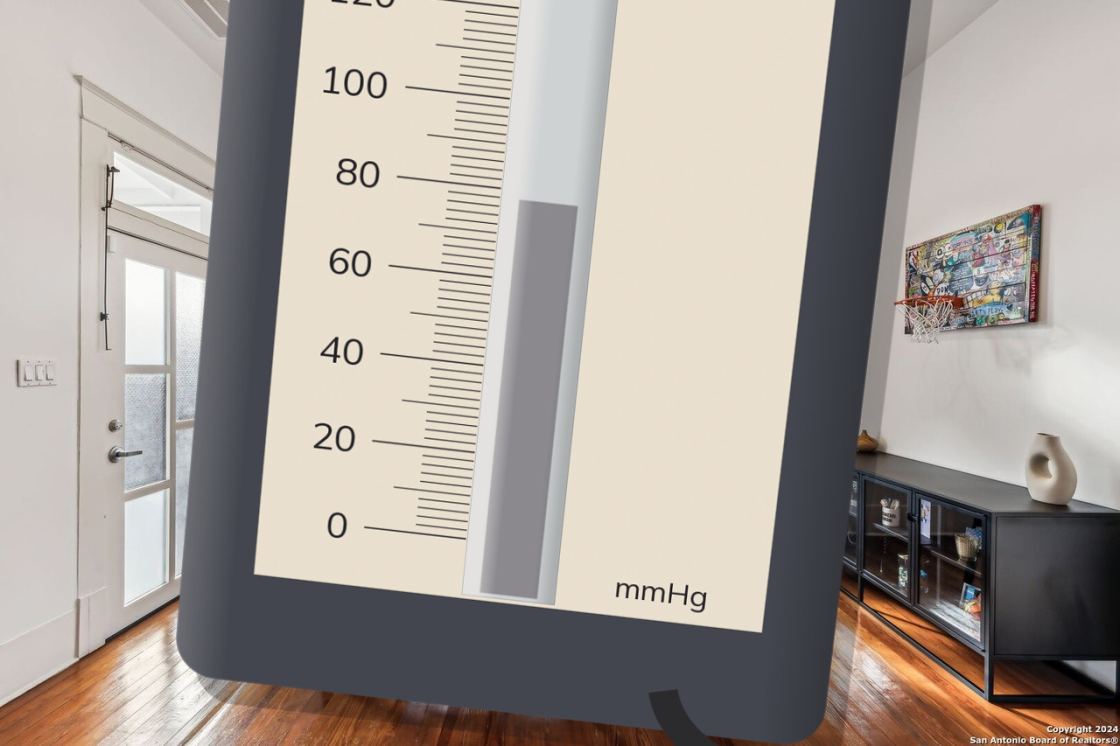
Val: 78
